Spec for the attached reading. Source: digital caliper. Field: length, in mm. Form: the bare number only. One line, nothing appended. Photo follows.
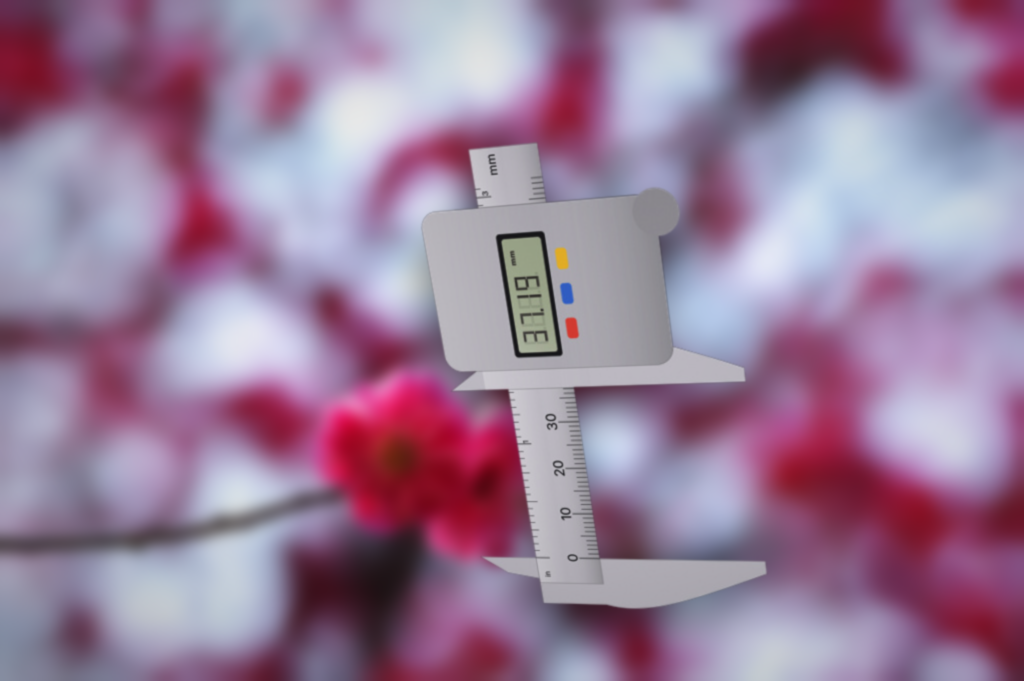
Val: 37.19
